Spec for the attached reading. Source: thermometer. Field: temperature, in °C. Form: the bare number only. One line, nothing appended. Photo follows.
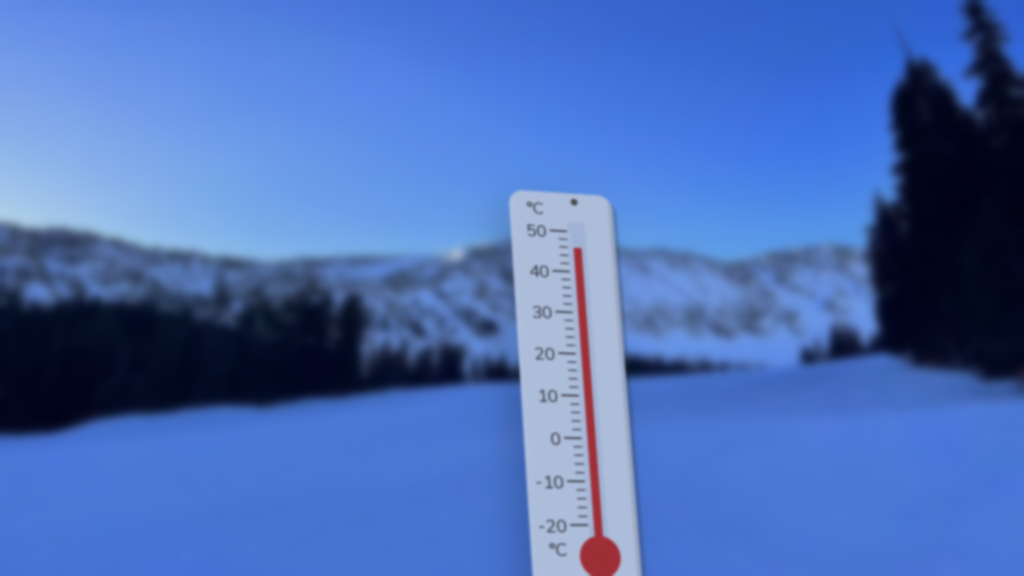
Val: 46
